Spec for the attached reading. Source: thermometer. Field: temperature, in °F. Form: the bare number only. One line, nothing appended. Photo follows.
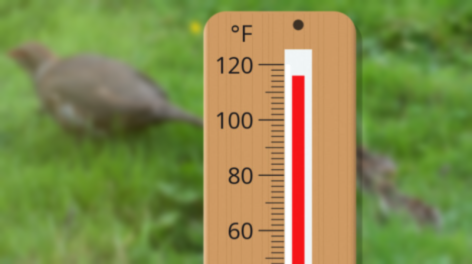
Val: 116
